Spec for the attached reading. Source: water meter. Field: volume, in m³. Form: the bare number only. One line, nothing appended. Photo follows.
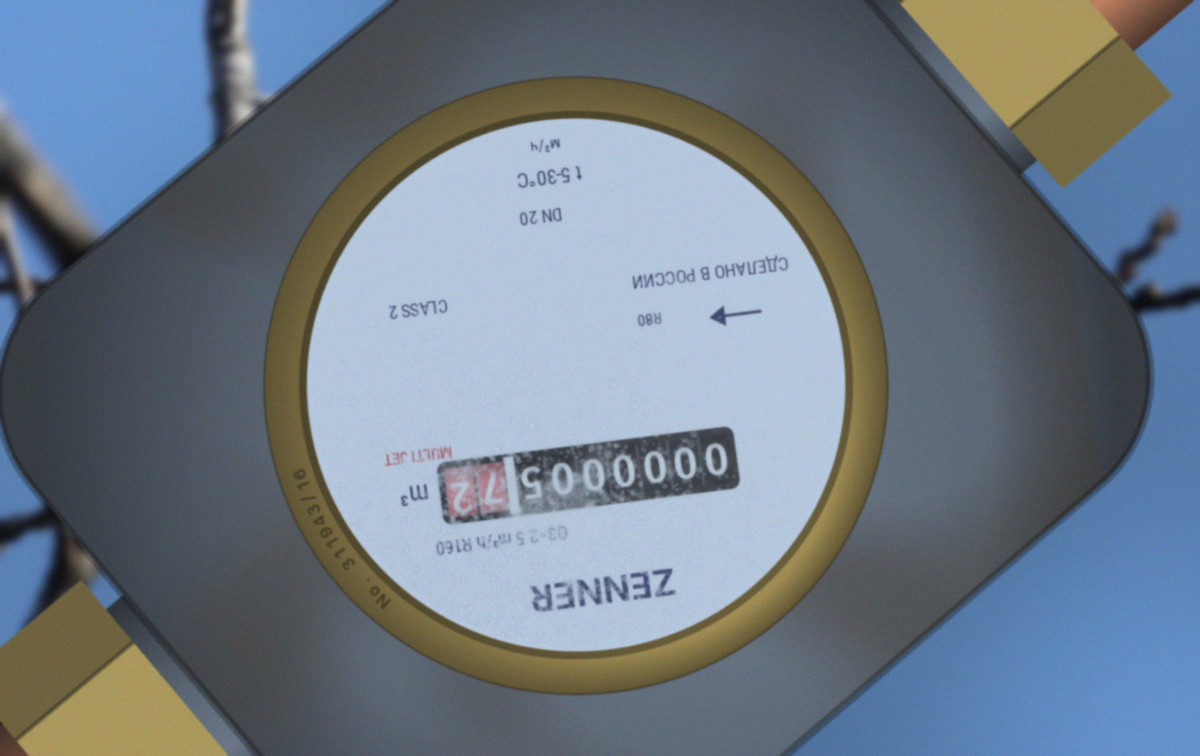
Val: 5.72
